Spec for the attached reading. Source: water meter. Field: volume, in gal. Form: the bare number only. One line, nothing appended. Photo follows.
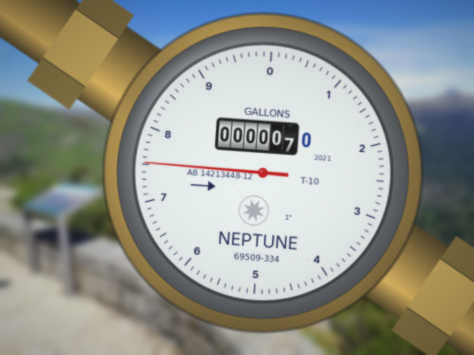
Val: 67.5
